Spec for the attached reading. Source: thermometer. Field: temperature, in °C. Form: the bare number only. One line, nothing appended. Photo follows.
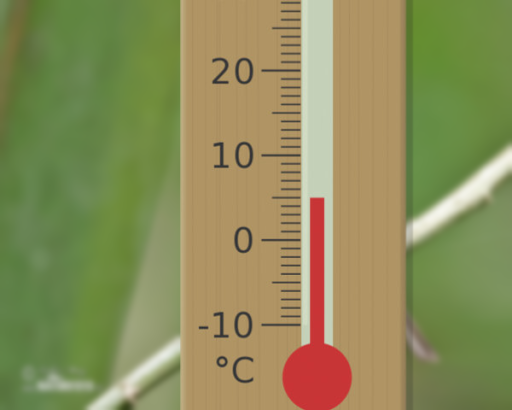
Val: 5
